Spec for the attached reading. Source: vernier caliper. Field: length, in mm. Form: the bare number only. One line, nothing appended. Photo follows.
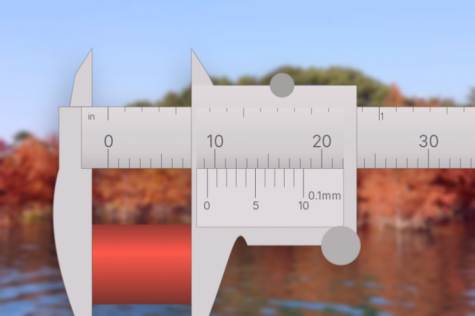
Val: 9.3
